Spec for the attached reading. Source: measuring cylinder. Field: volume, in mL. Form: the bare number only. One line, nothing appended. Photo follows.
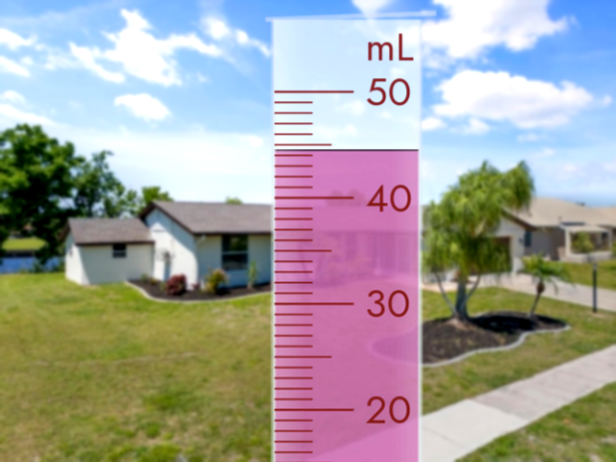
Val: 44.5
